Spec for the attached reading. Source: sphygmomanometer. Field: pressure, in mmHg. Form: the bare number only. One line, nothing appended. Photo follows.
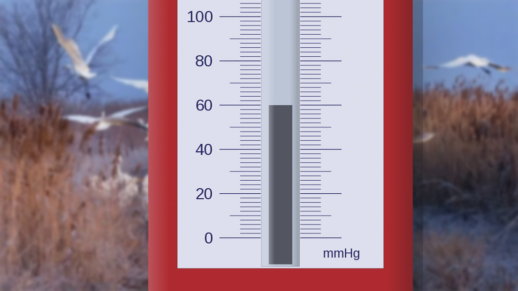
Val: 60
